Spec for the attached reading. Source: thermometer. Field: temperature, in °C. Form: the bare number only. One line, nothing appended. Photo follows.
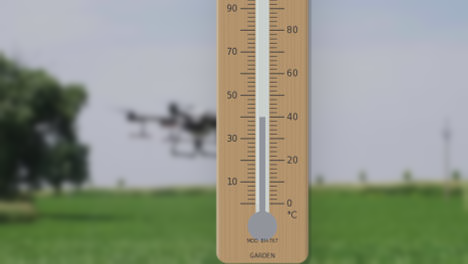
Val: 40
